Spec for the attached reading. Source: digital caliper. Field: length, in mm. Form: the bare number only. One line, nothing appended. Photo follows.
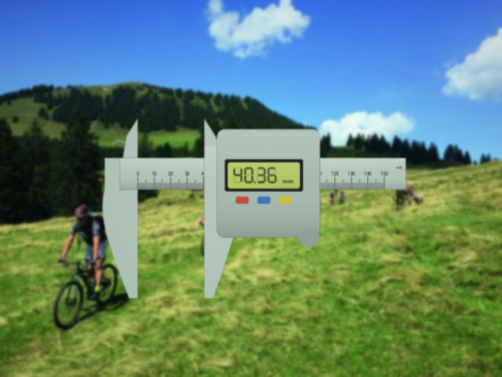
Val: 40.36
